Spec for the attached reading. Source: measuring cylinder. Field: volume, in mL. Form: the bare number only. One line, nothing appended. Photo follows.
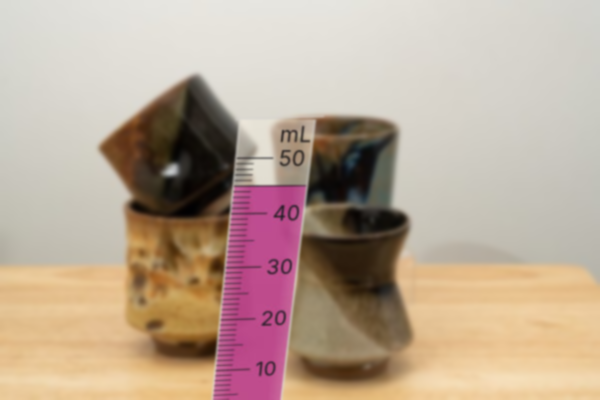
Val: 45
